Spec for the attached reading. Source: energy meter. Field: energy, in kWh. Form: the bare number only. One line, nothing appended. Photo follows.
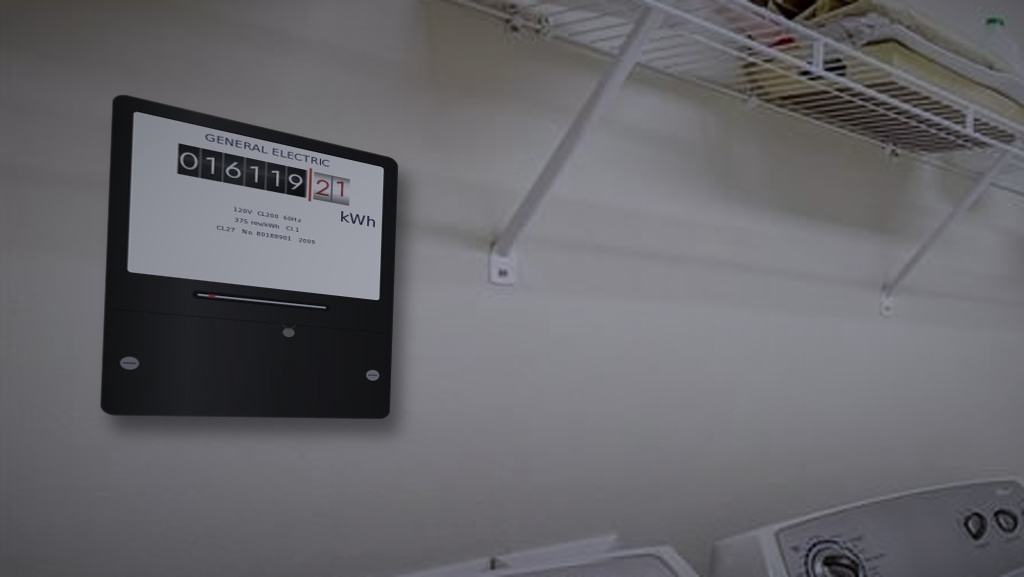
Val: 16119.21
